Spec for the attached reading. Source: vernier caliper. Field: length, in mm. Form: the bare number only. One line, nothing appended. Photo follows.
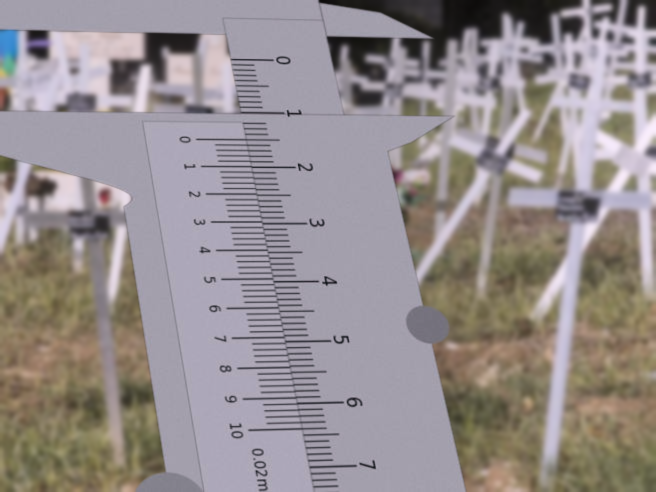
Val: 15.0
